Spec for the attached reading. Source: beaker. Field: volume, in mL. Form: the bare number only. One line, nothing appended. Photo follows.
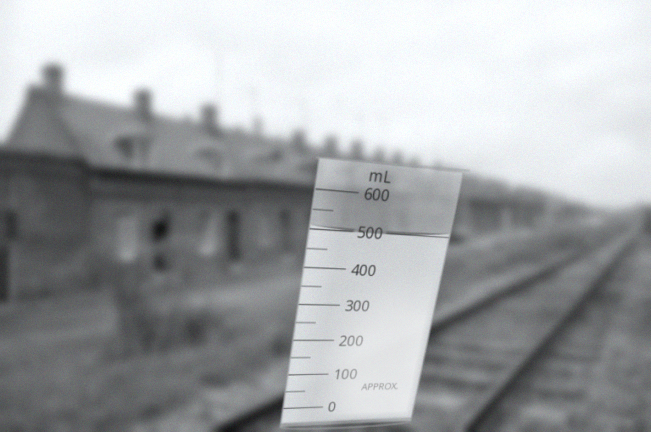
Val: 500
